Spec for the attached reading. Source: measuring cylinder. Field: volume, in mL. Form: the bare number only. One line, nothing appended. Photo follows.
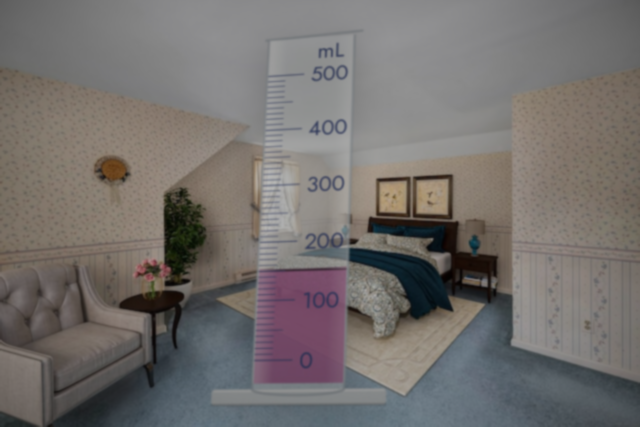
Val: 150
